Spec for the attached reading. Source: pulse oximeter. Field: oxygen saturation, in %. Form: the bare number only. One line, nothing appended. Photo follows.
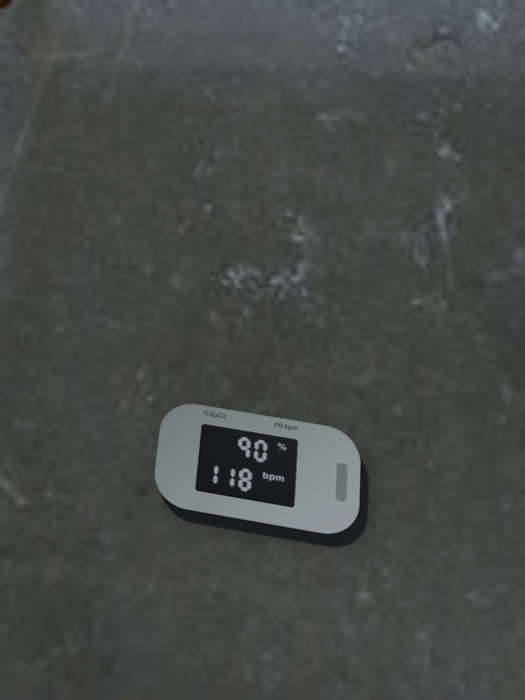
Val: 90
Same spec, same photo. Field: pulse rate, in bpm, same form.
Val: 118
